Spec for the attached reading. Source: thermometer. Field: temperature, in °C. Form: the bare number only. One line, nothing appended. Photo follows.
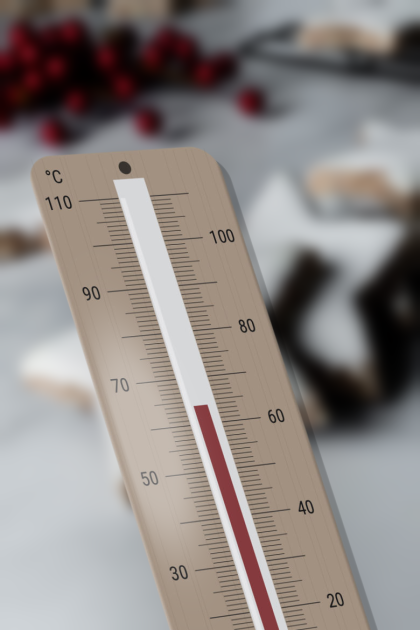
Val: 64
